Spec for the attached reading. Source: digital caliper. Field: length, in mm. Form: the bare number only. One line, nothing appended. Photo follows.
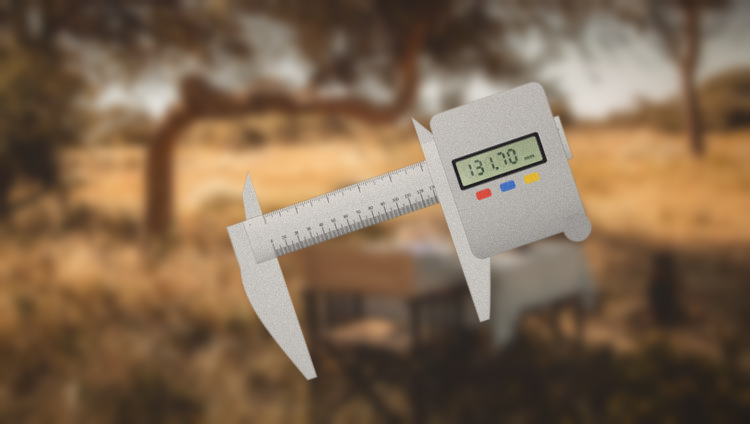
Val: 131.70
